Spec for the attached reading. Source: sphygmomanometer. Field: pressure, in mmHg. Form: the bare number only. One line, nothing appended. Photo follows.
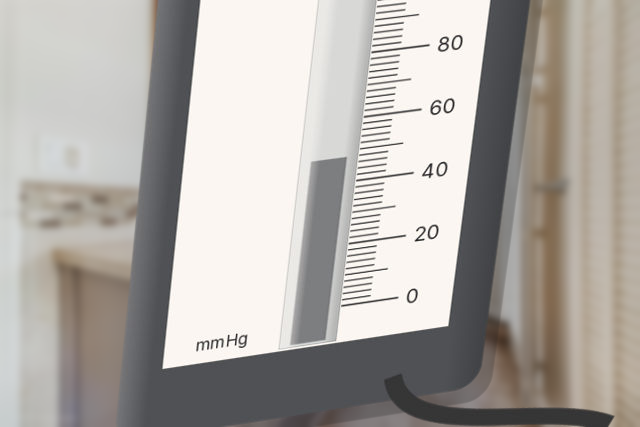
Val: 48
